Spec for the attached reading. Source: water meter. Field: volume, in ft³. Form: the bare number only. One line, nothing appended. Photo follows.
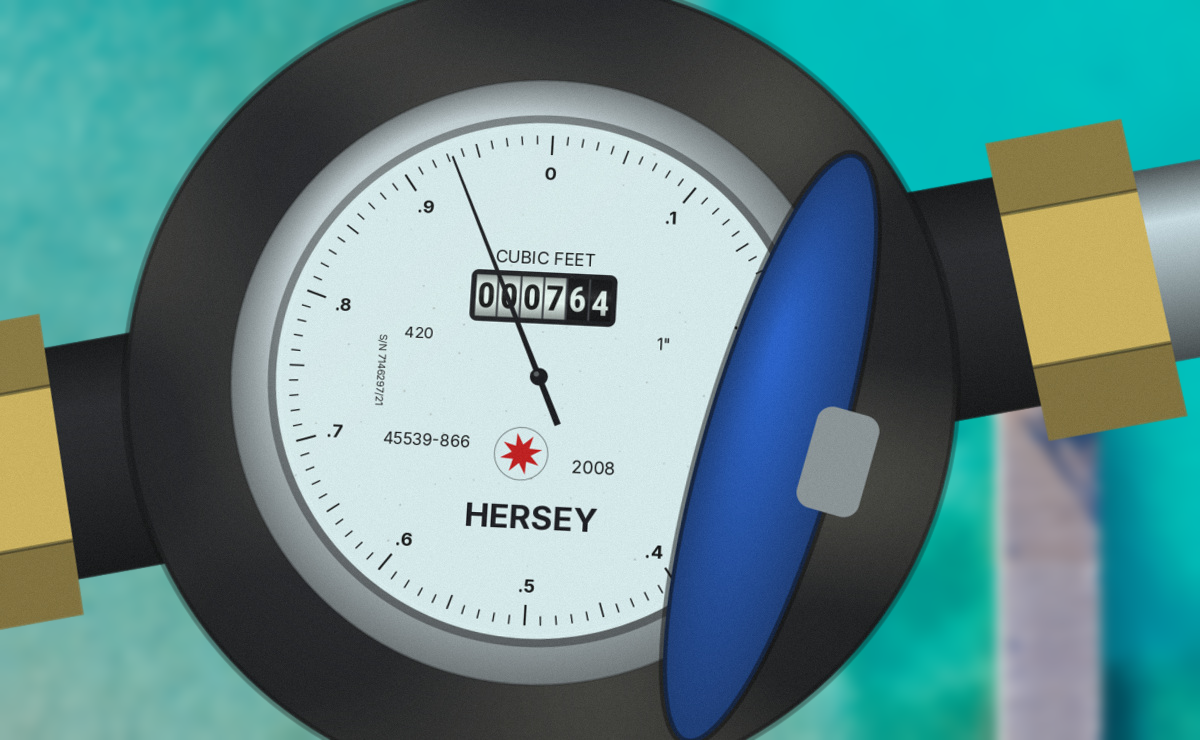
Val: 763.93
